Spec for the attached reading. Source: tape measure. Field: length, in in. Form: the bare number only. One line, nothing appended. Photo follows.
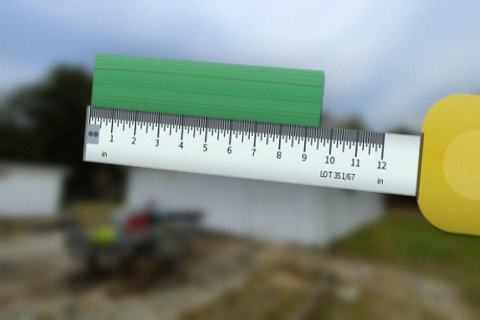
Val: 9.5
